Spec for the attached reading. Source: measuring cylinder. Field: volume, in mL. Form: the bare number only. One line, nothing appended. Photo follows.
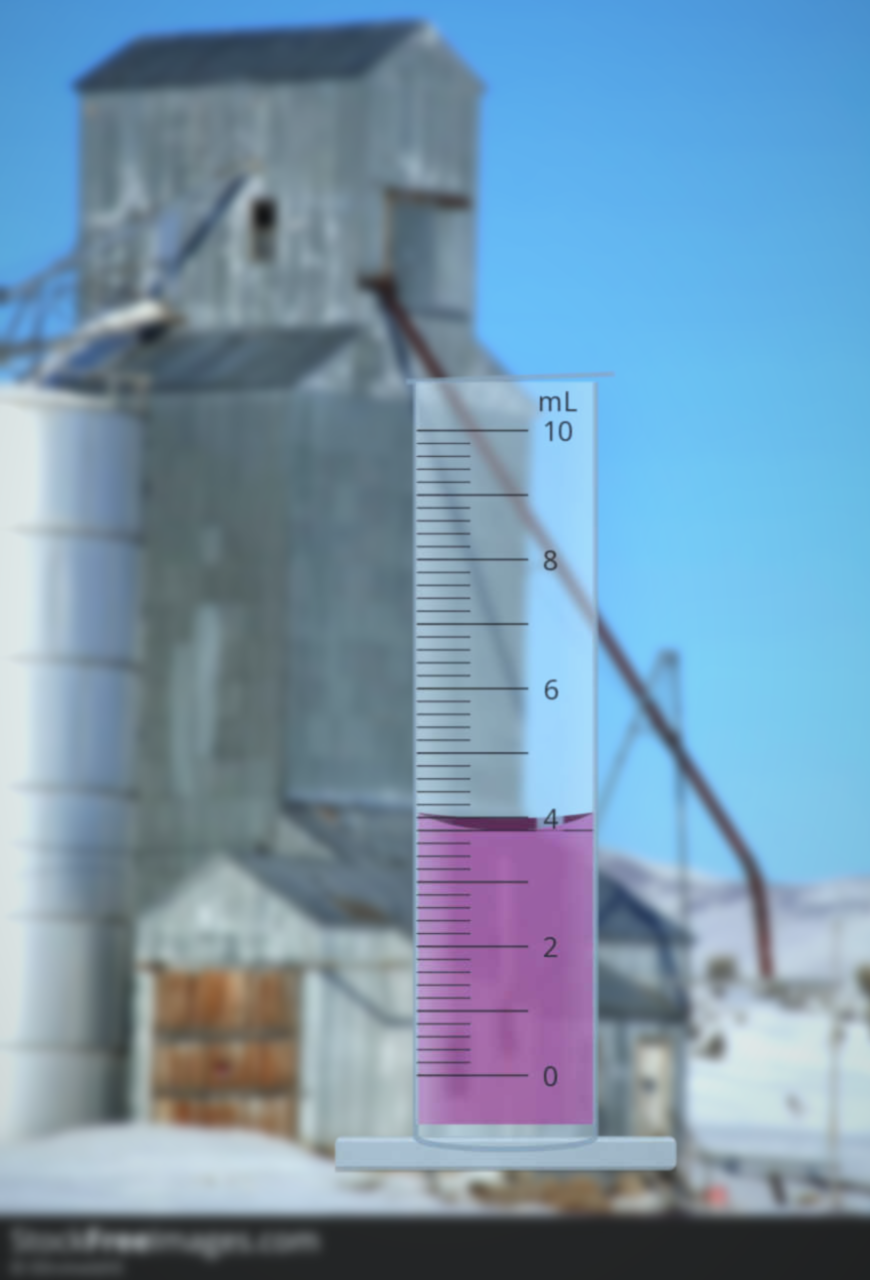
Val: 3.8
